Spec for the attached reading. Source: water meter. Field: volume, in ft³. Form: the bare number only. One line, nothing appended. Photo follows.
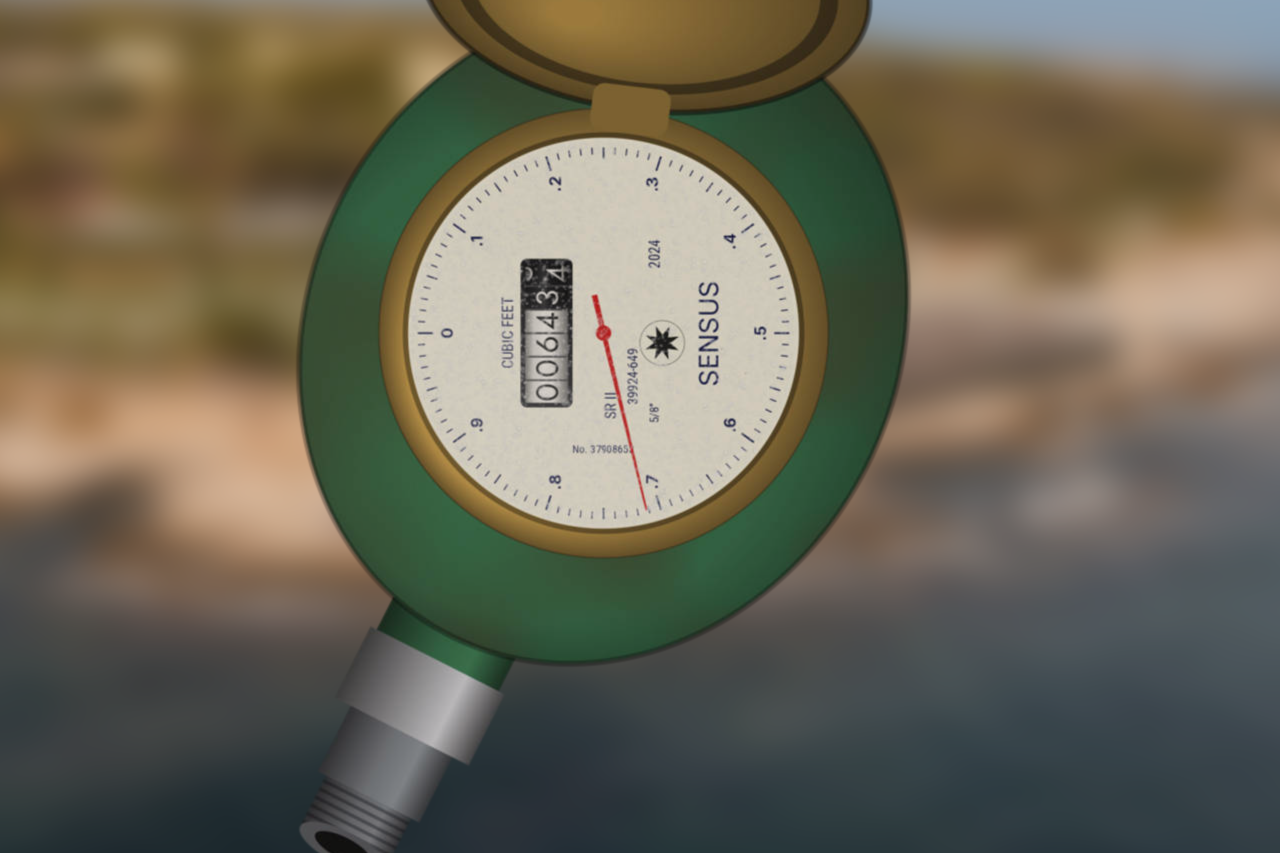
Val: 6433.71
